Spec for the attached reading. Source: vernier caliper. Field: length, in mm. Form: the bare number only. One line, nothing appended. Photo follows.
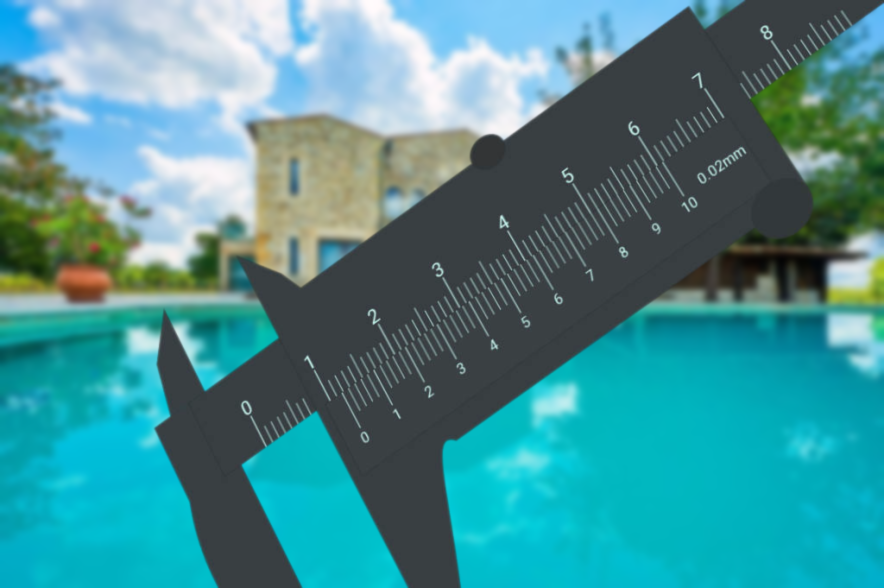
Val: 11.8
